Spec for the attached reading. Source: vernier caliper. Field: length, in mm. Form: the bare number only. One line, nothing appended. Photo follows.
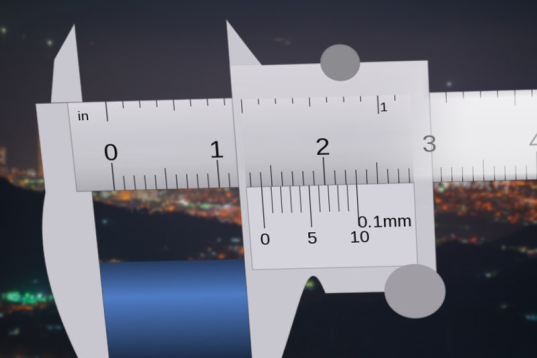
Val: 14.0
